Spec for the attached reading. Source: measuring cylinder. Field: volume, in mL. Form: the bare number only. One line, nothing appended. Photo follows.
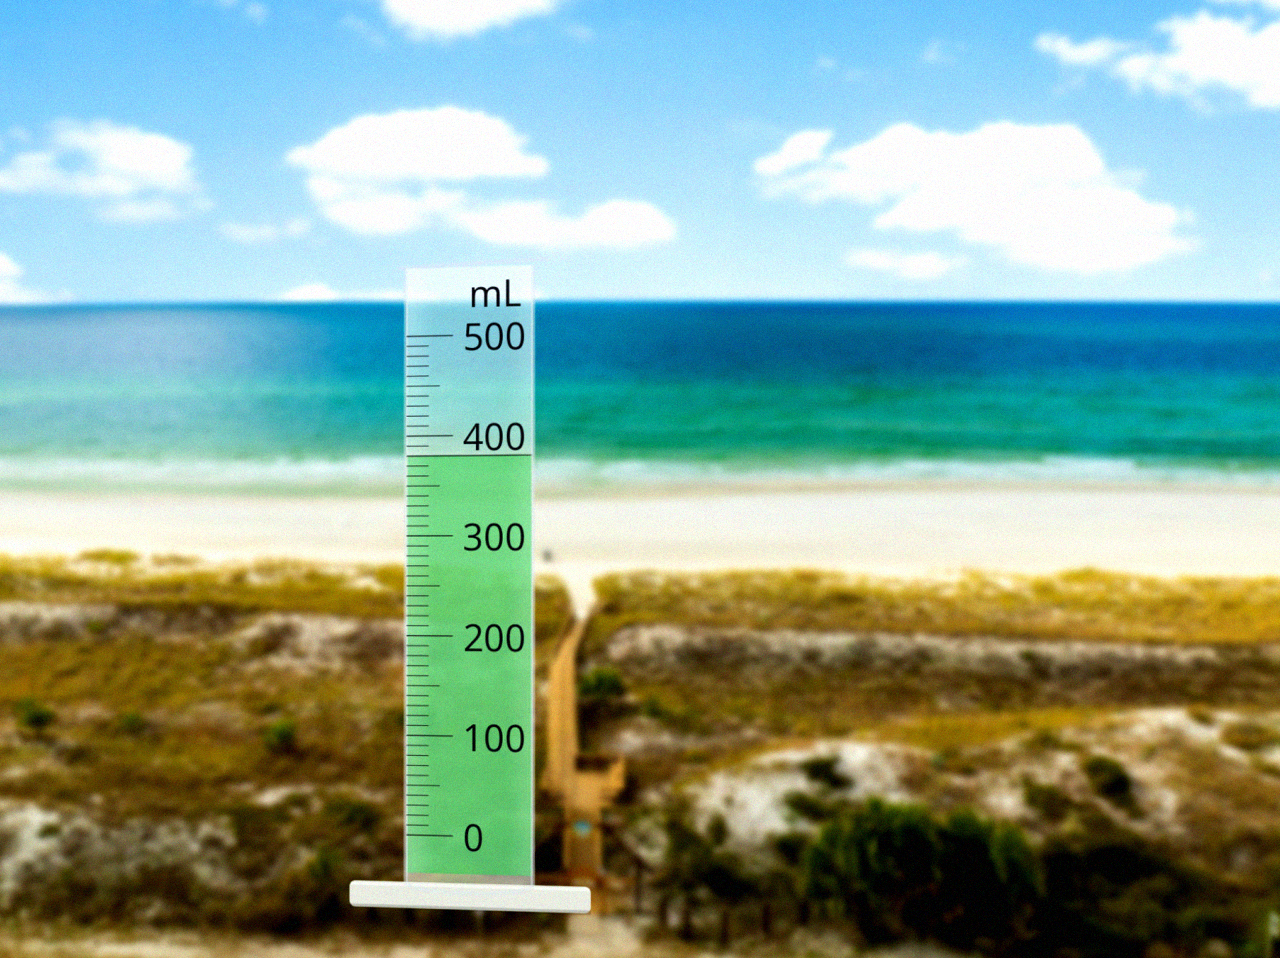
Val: 380
